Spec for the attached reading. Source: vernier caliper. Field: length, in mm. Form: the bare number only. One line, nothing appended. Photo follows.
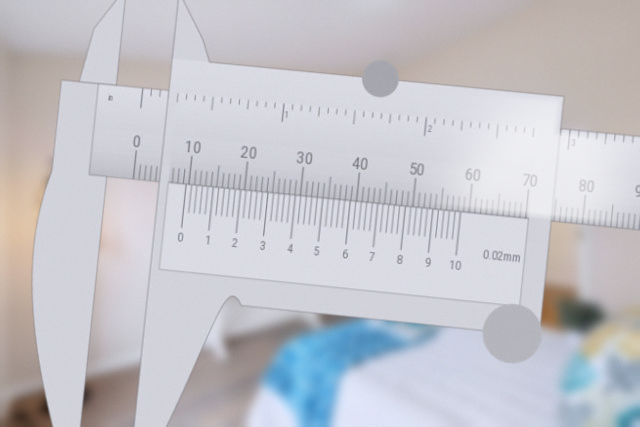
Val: 9.5
